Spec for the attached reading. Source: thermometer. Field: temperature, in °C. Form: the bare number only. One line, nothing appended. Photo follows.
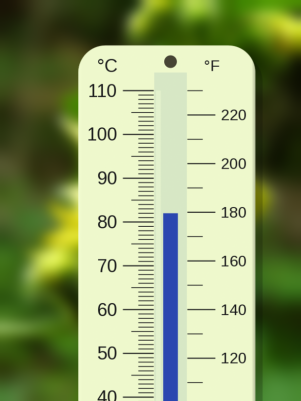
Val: 82
